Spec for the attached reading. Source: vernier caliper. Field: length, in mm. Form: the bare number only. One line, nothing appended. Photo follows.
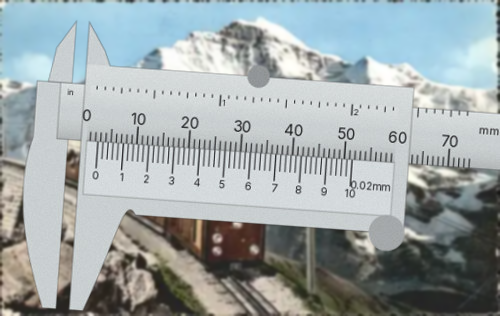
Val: 2.5
